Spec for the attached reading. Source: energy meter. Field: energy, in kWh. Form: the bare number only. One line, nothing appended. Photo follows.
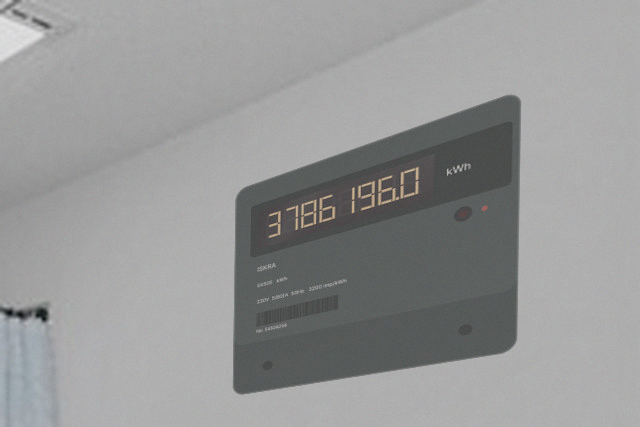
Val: 3786196.0
